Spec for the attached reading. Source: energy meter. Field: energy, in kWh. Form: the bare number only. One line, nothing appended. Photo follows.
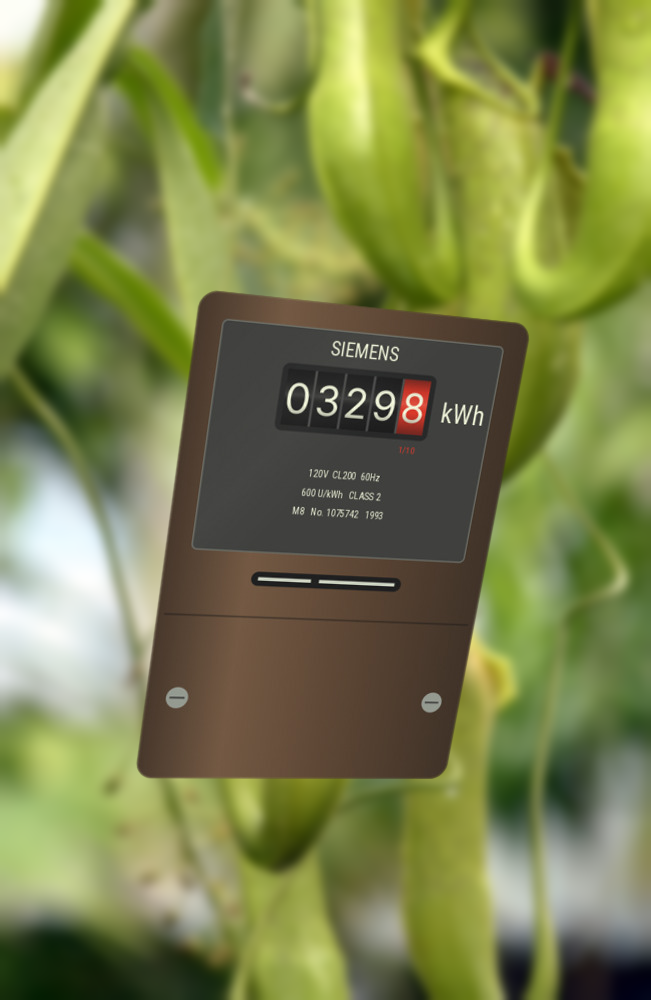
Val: 329.8
